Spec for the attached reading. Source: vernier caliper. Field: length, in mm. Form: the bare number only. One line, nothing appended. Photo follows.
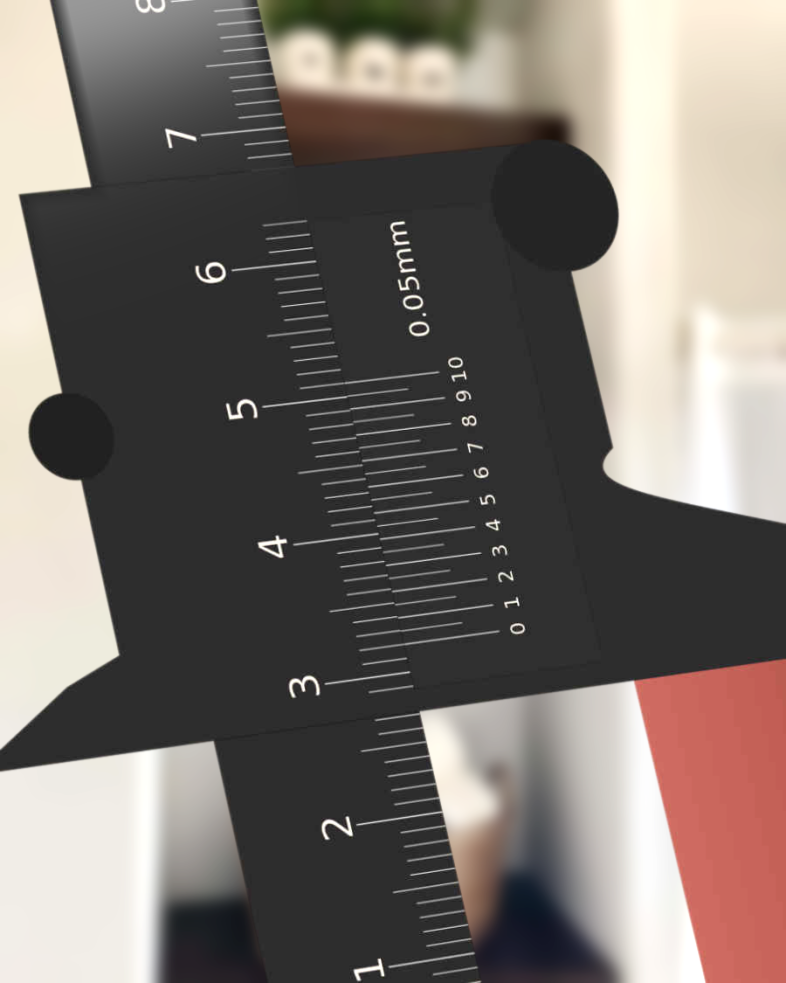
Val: 32.0
